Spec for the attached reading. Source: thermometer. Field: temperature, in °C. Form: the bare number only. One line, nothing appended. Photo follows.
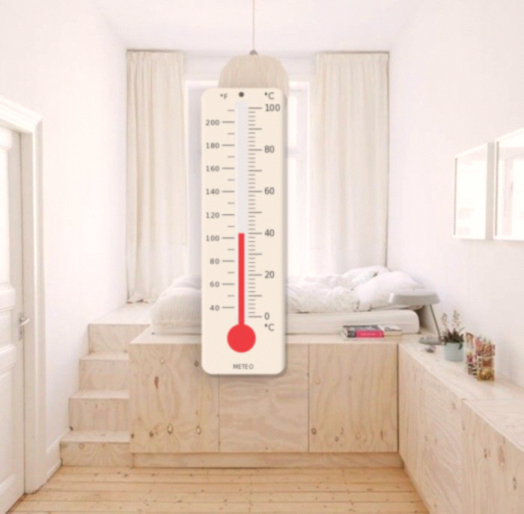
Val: 40
